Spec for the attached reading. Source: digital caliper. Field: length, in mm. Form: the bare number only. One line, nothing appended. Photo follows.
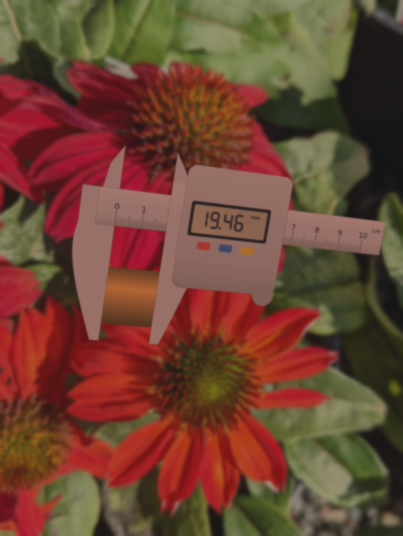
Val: 19.46
